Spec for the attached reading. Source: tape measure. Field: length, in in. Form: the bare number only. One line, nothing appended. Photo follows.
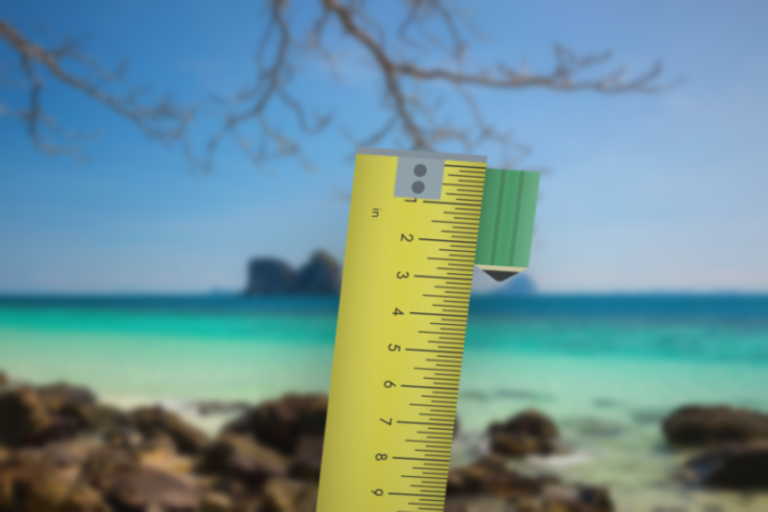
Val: 3
